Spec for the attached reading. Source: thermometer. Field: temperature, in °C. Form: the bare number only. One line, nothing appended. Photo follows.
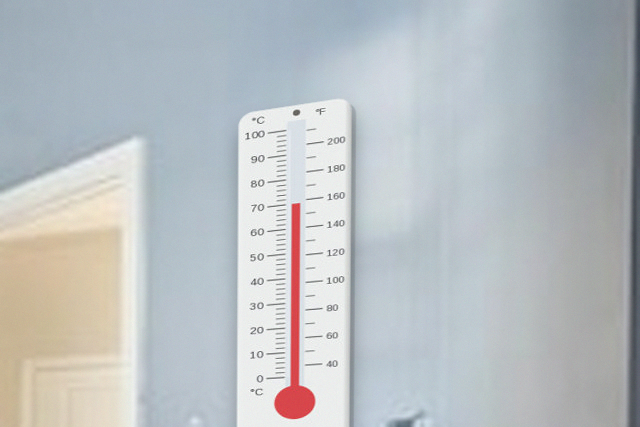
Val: 70
